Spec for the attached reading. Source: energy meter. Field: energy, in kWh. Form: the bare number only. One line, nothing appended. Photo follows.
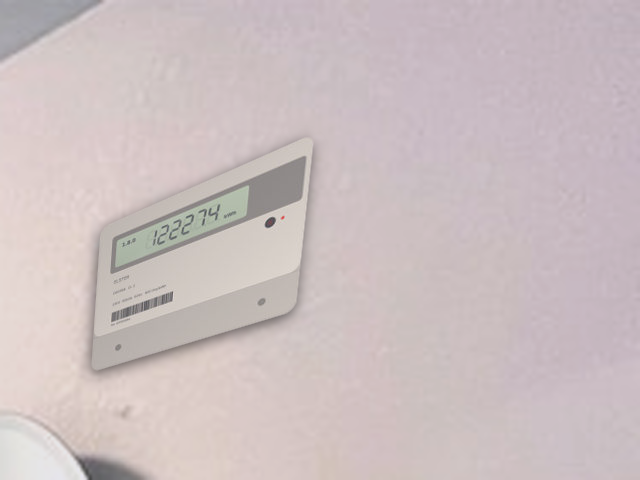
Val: 122274
